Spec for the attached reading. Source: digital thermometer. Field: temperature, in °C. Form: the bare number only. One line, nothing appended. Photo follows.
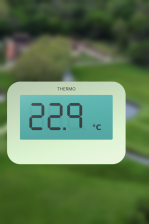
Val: 22.9
